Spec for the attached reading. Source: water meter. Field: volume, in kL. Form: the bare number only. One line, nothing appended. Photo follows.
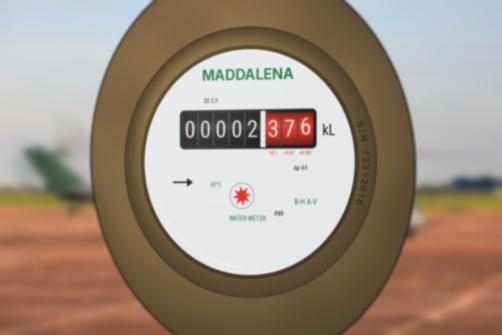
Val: 2.376
